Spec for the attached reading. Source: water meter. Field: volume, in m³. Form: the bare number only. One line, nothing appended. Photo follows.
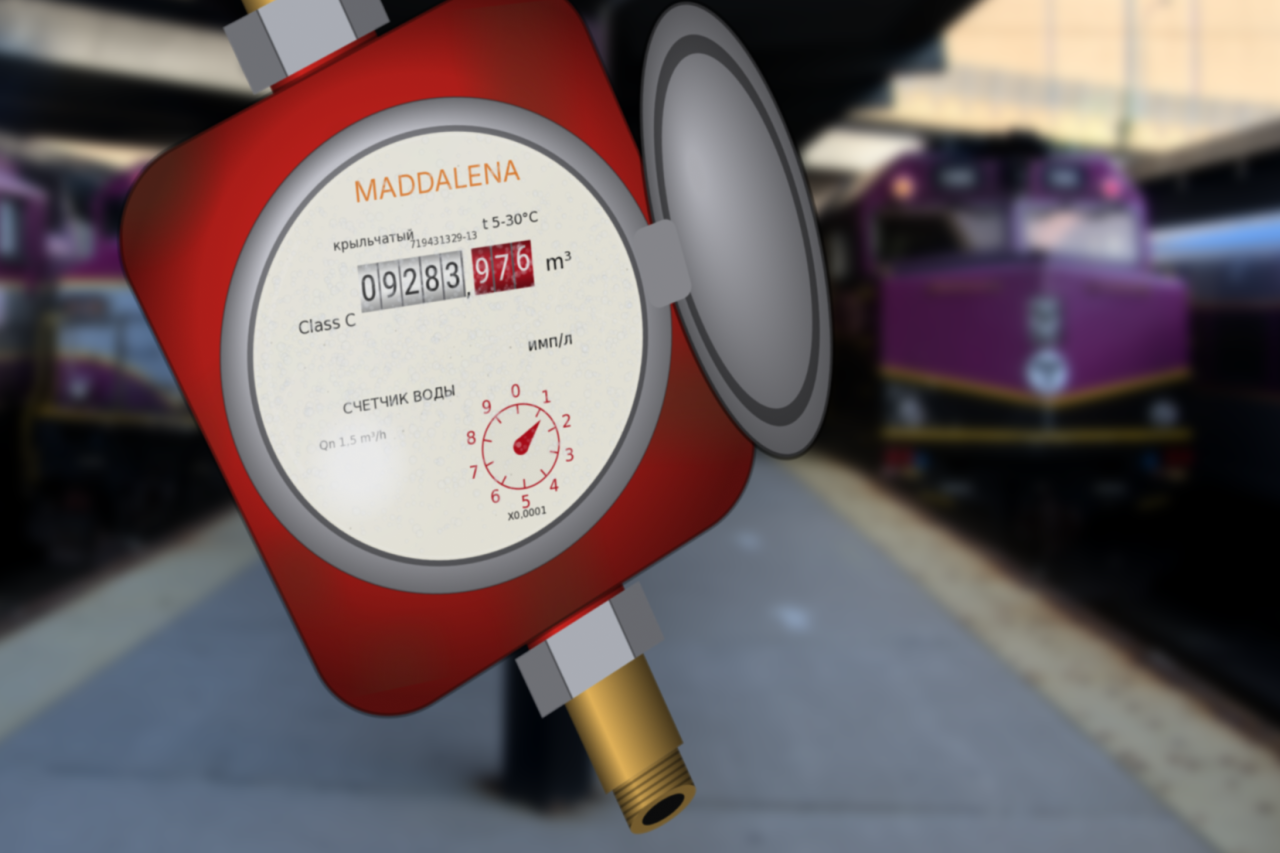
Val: 9283.9761
